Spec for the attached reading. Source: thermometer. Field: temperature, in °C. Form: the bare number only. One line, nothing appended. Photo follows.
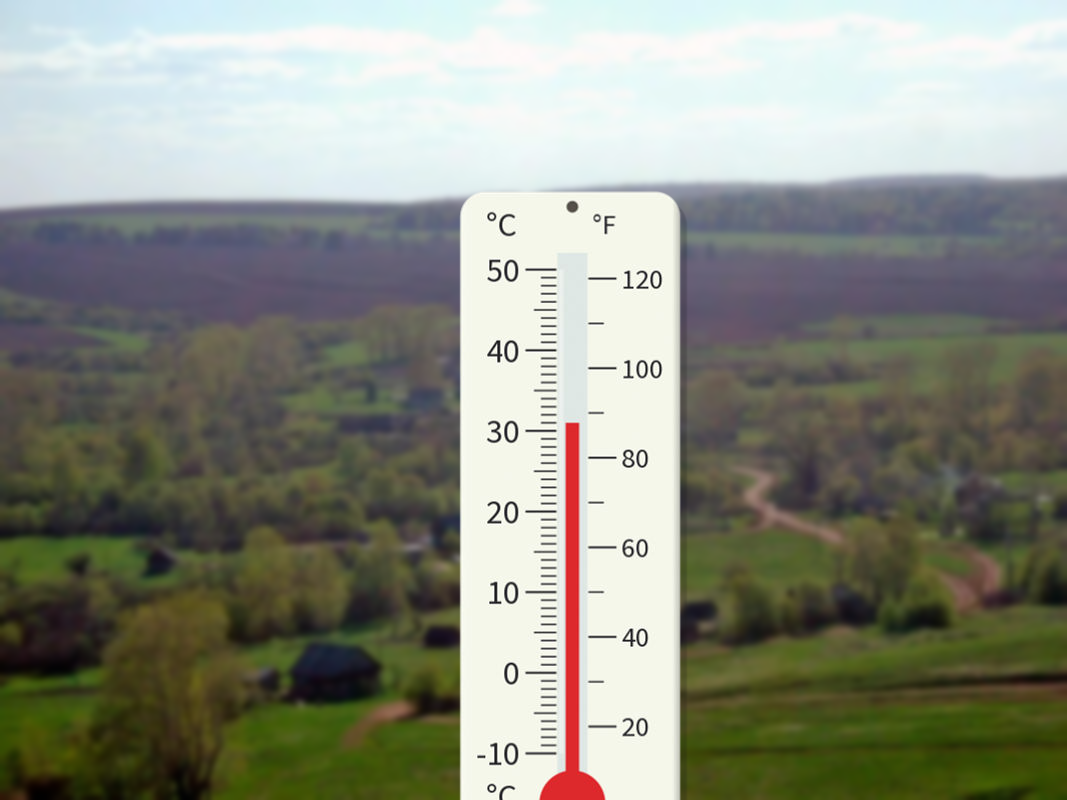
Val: 31
